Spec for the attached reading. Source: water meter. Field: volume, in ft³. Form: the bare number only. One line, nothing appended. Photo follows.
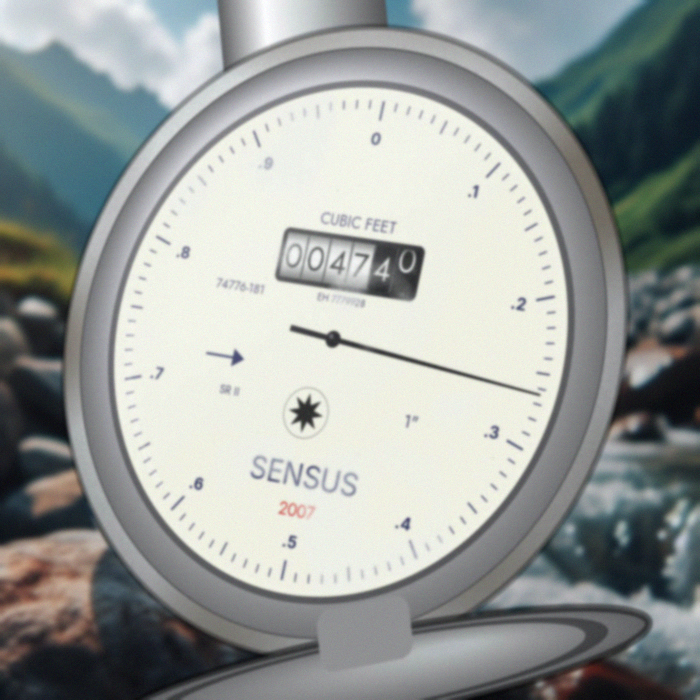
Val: 4740.26
